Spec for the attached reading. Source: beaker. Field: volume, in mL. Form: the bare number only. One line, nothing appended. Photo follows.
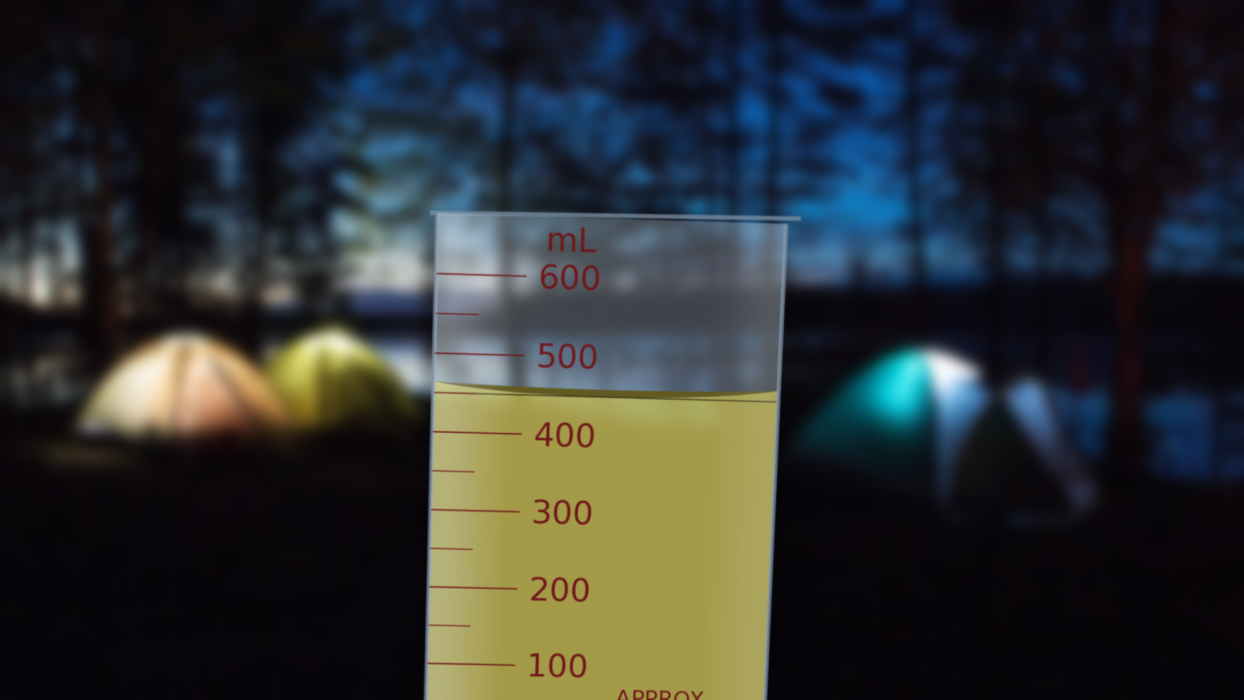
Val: 450
